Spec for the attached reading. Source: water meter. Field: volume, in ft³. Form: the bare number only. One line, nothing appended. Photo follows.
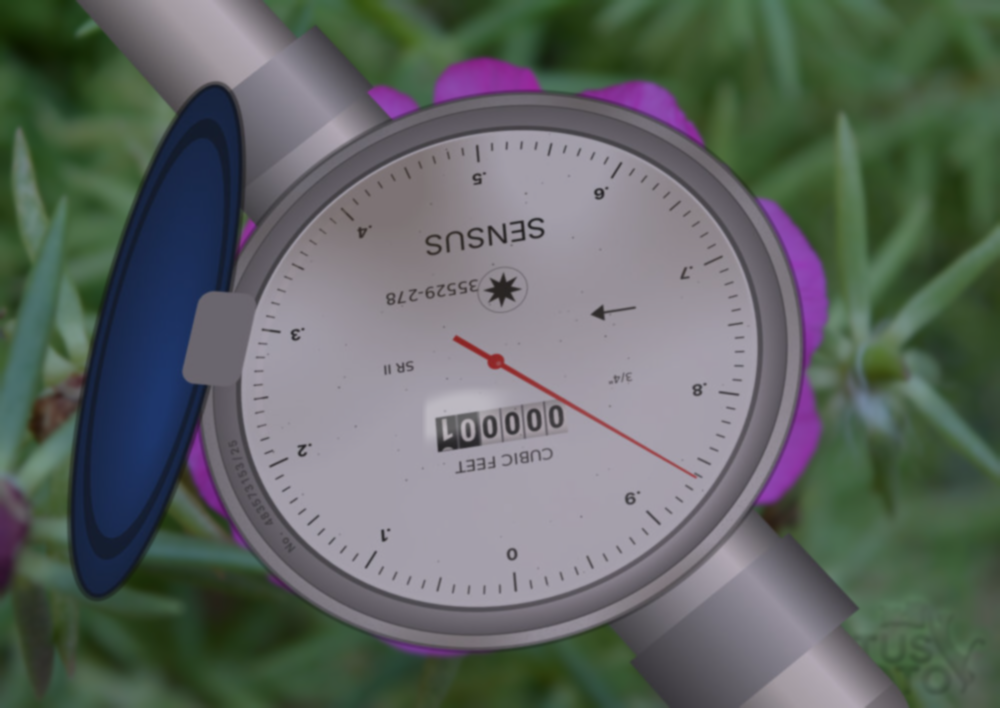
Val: 0.86
